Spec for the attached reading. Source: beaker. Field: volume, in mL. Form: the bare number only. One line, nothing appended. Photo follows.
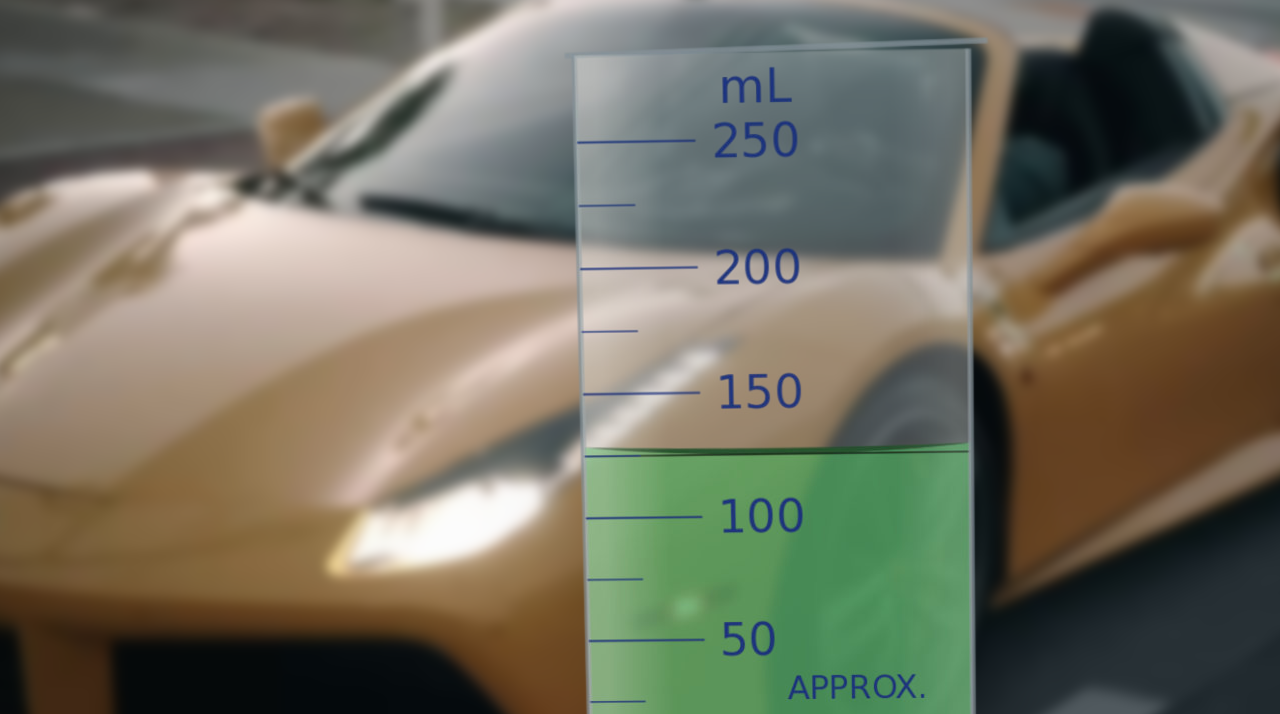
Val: 125
